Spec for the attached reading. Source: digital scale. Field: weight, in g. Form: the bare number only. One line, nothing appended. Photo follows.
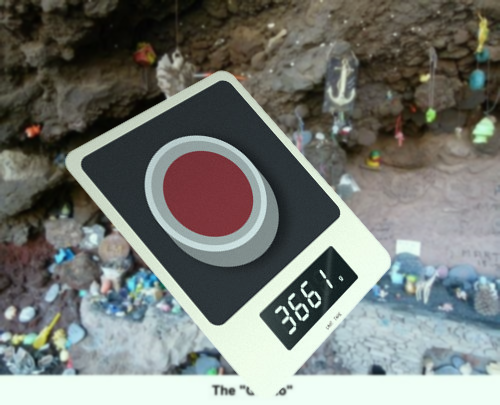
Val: 3661
